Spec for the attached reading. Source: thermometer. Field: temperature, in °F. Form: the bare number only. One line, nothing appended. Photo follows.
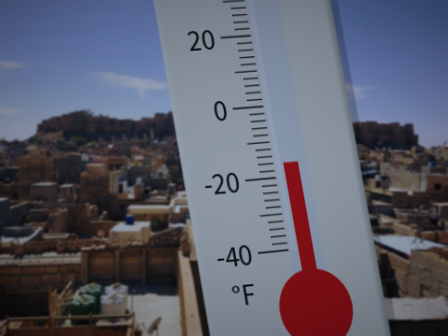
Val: -16
